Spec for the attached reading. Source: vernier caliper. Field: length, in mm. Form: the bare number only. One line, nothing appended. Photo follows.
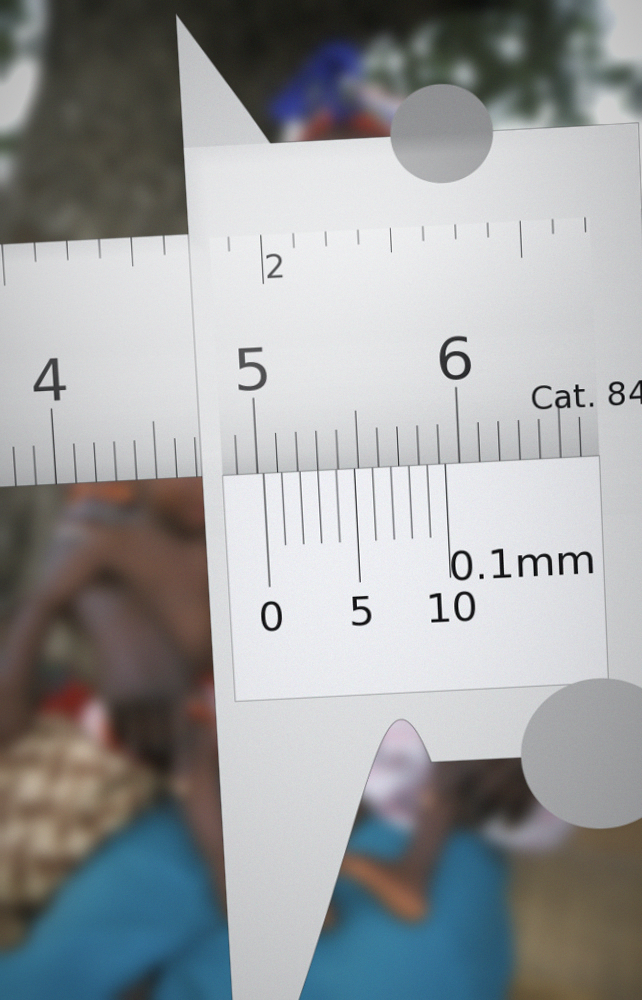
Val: 50.3
